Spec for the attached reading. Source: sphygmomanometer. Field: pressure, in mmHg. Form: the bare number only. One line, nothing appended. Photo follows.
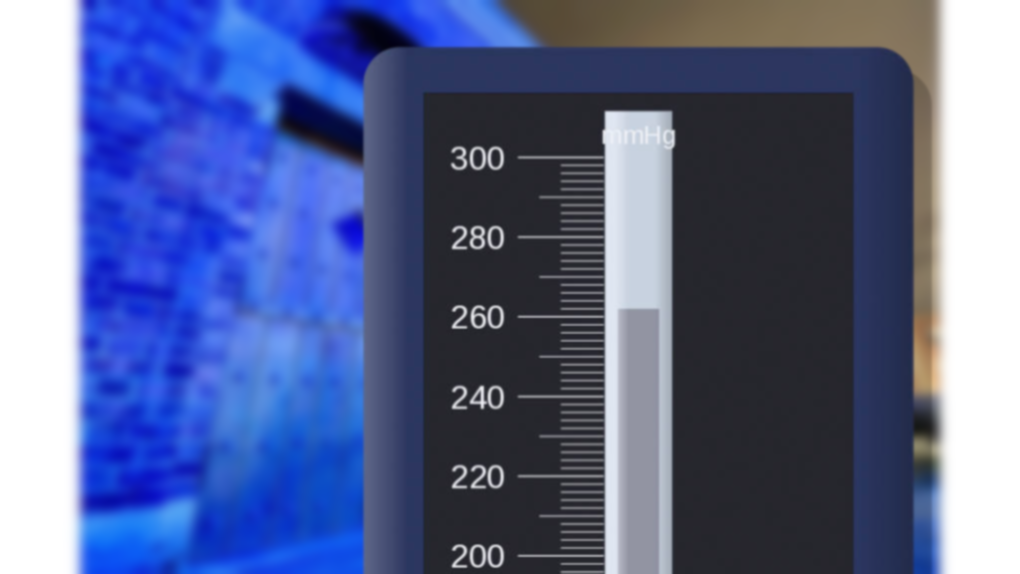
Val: 262
